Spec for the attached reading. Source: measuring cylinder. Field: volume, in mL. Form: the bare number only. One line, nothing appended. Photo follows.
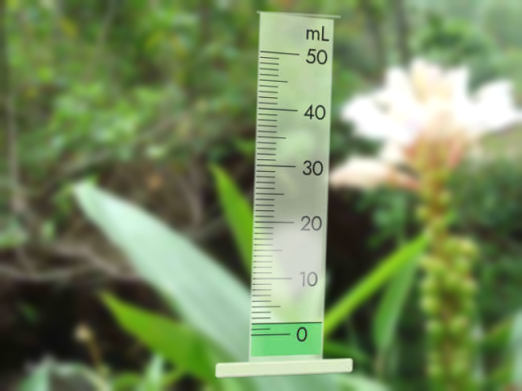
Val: 2
